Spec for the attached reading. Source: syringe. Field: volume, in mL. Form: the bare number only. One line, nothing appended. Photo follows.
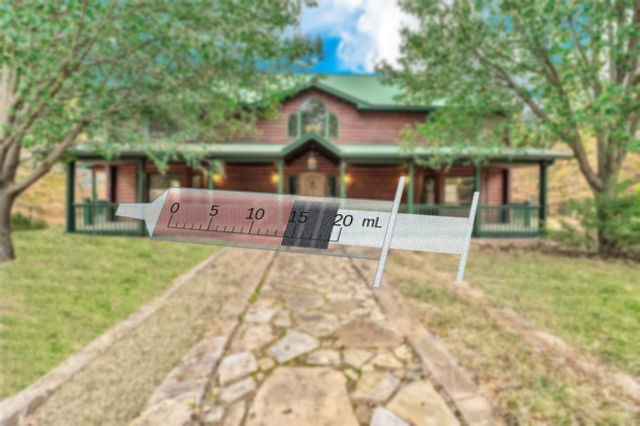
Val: 14
